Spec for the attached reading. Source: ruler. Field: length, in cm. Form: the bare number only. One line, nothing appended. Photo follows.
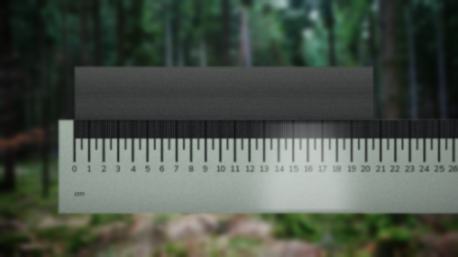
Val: 20.5
